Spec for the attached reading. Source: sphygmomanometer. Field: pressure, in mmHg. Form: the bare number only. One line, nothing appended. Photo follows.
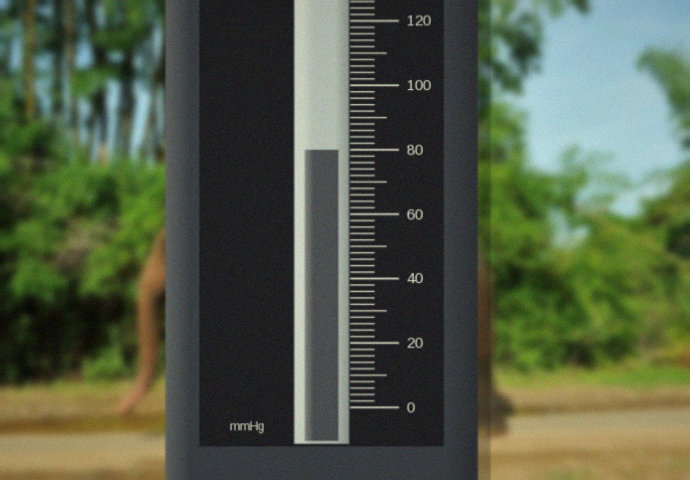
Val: 80
